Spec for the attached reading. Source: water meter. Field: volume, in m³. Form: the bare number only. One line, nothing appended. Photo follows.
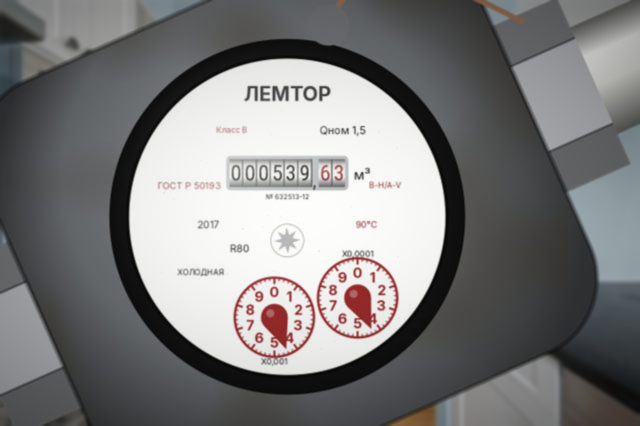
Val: 539.6344
